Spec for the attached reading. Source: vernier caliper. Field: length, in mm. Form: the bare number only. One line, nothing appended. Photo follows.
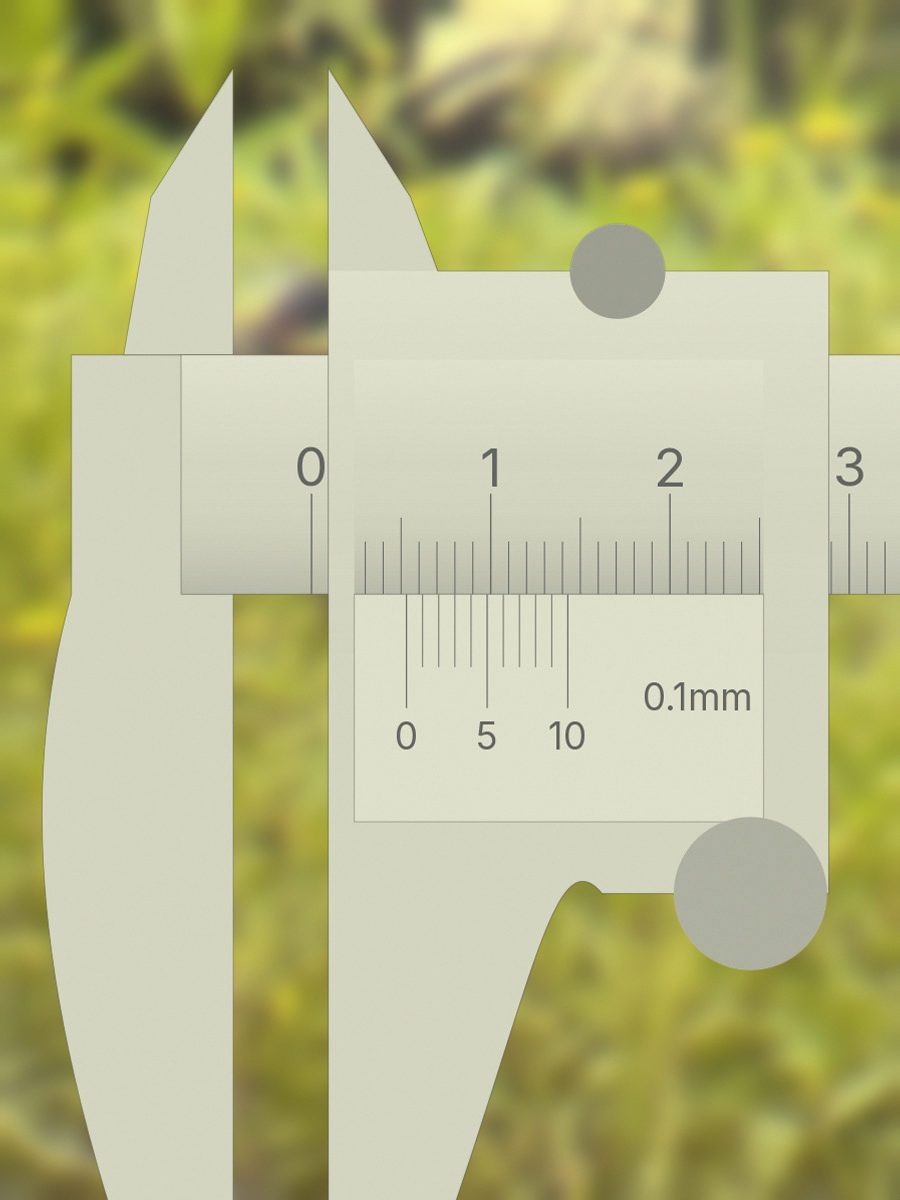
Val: 5.3
